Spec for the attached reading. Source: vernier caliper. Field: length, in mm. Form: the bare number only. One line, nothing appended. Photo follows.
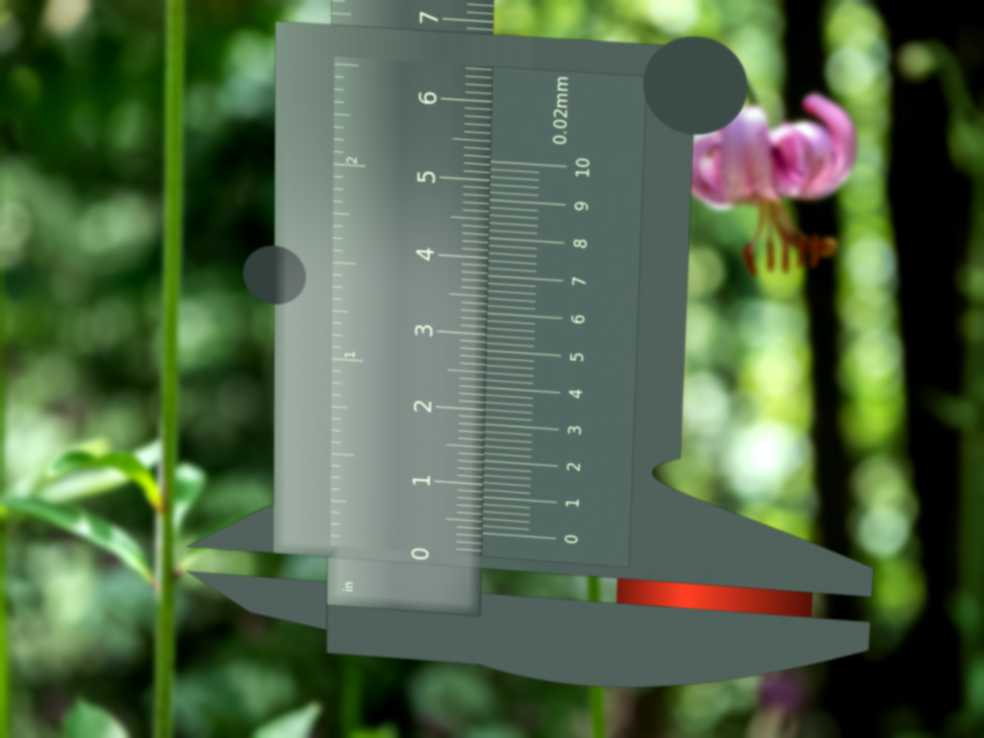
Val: 3.4
